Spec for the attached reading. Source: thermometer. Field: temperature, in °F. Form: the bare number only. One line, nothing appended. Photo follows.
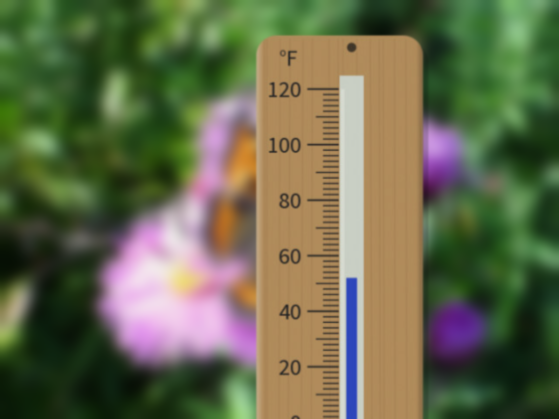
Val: 52
